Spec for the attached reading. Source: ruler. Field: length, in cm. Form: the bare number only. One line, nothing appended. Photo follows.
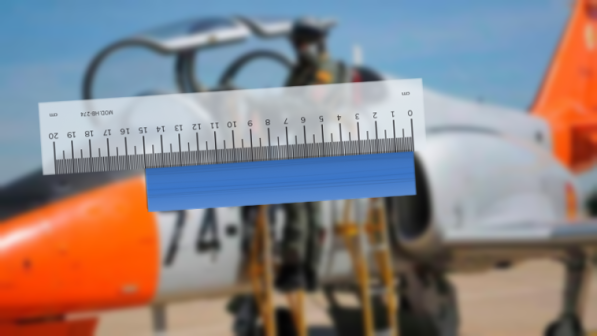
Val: 15
